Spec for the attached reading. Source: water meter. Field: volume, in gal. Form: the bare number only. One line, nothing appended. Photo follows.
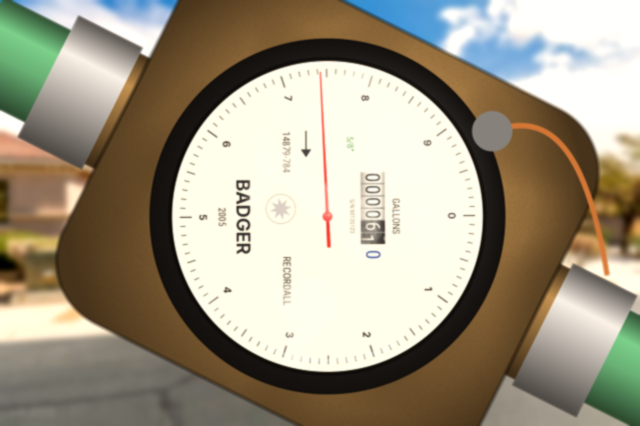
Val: 607.4
